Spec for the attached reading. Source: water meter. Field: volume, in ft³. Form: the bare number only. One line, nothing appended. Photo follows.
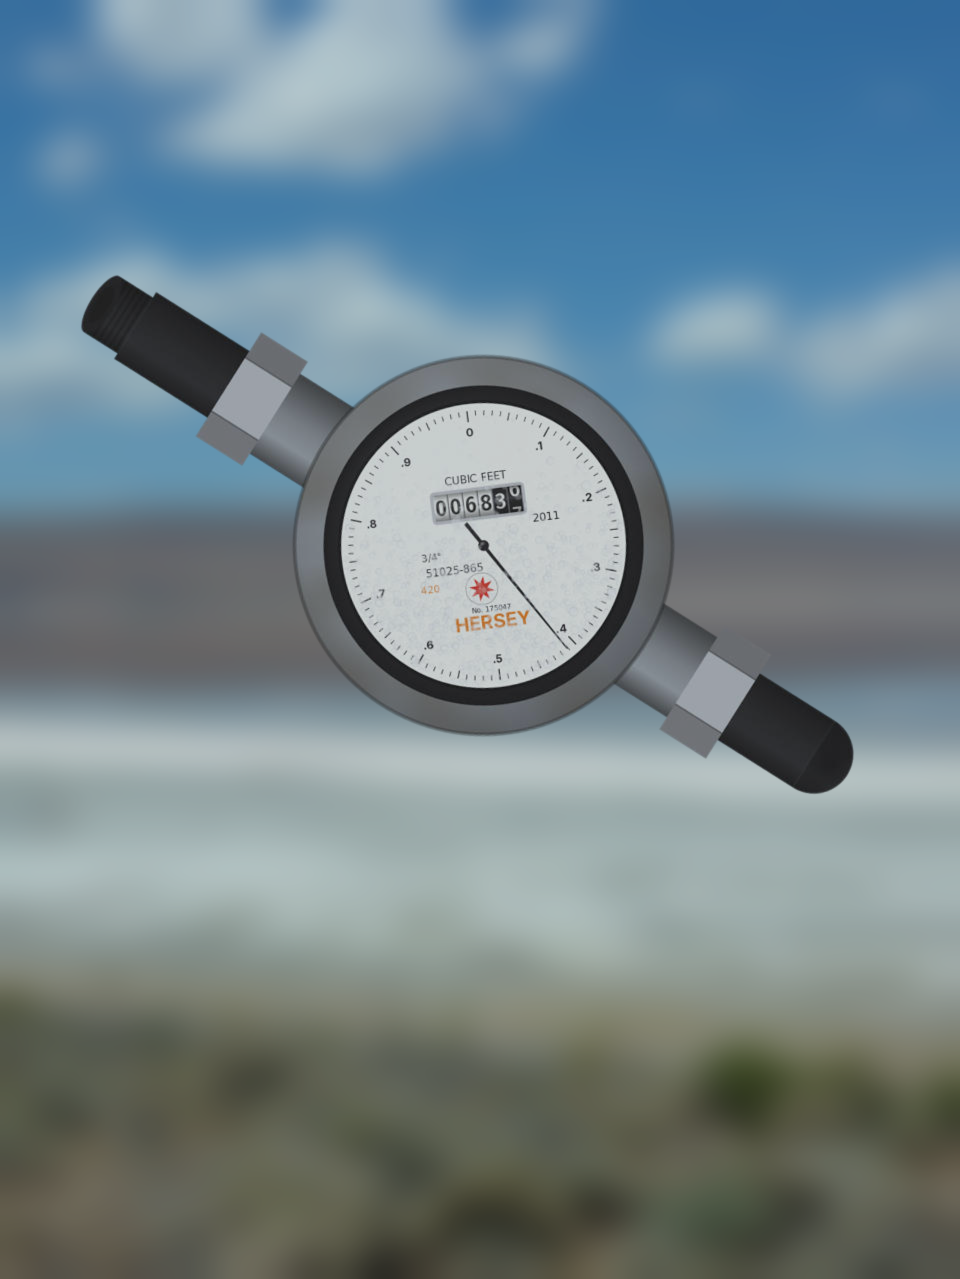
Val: 6836.41
